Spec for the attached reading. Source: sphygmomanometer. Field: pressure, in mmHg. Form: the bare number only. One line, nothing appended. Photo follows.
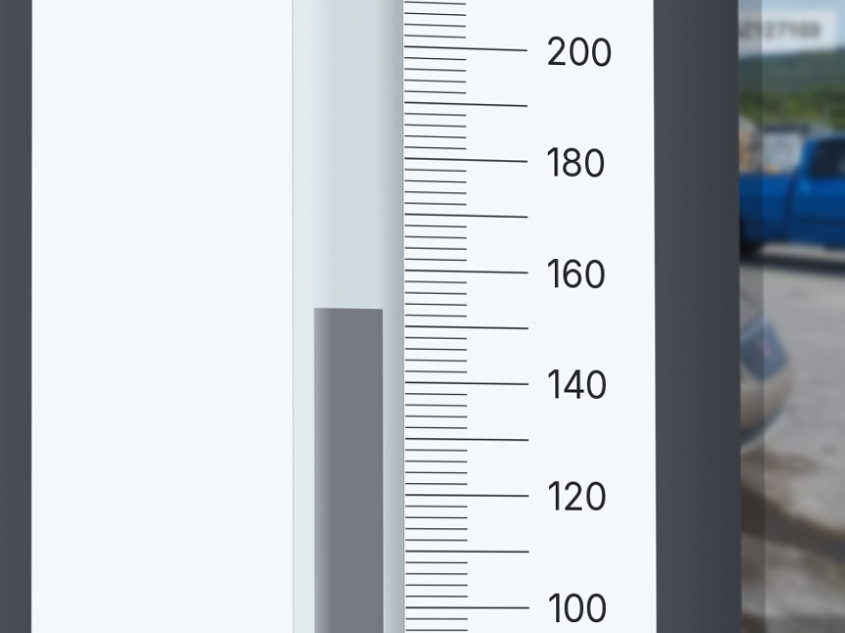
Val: 153
